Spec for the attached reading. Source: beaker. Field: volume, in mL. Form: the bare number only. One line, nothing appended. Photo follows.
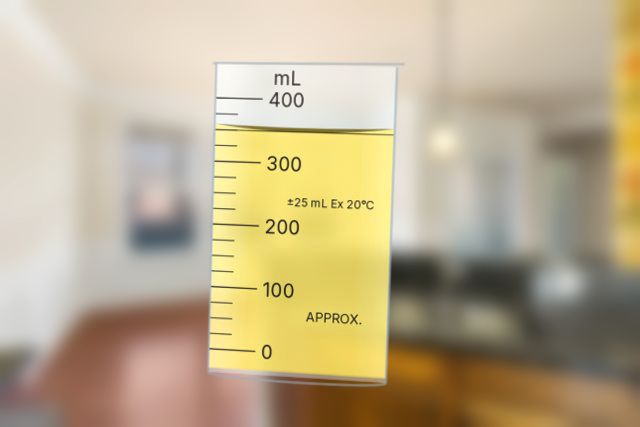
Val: 350
